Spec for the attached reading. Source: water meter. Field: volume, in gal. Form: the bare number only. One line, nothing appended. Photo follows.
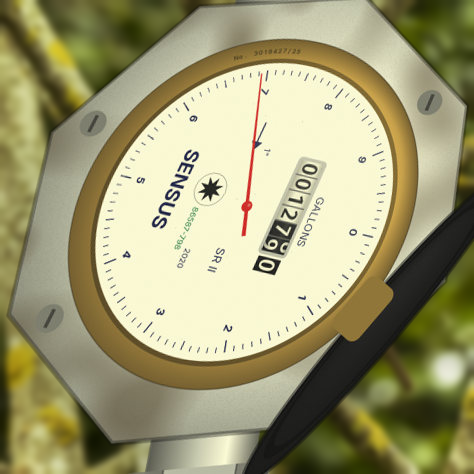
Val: 12786.9
